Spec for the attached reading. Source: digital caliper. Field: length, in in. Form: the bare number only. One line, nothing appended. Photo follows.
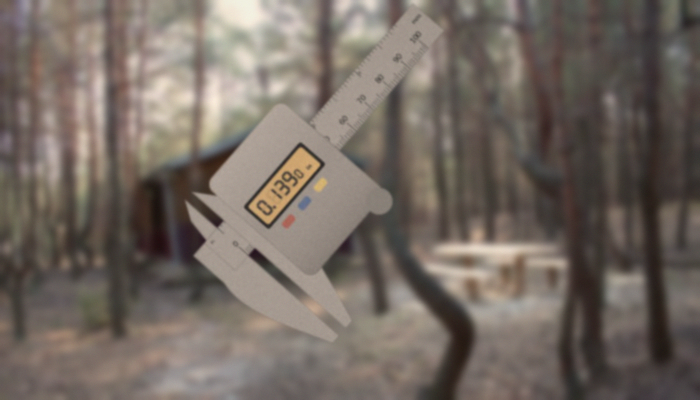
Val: 0.1390
